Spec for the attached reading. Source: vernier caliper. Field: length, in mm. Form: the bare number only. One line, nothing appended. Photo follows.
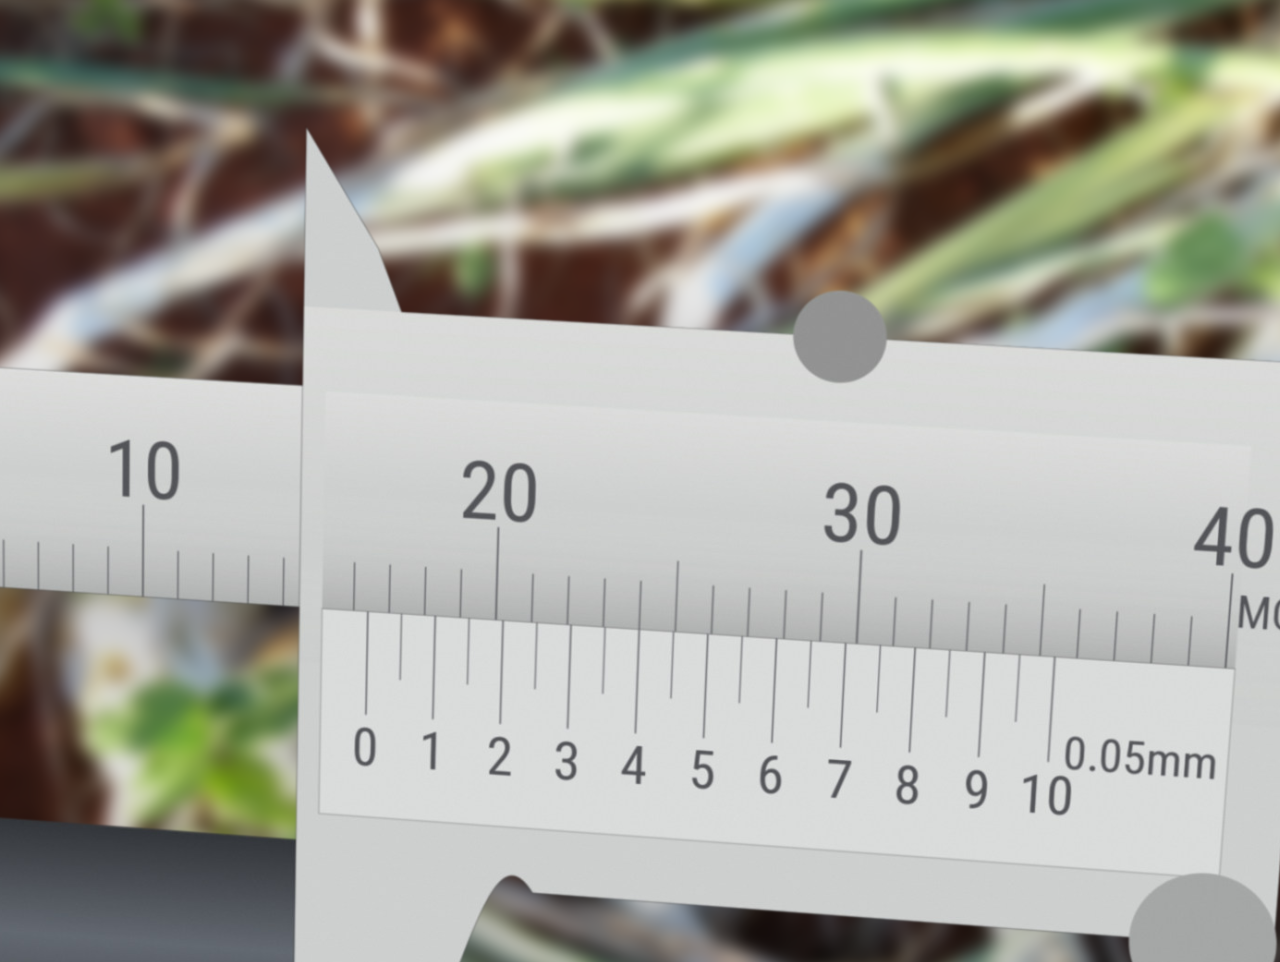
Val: 16.40
